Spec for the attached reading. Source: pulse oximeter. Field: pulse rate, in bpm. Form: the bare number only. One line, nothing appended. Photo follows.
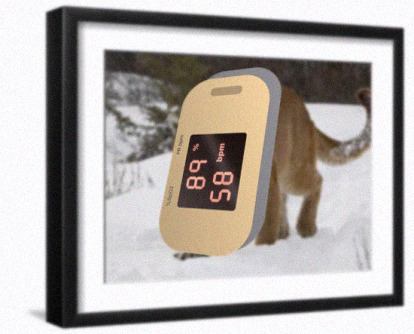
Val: 58
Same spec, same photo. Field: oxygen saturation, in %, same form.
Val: 89
